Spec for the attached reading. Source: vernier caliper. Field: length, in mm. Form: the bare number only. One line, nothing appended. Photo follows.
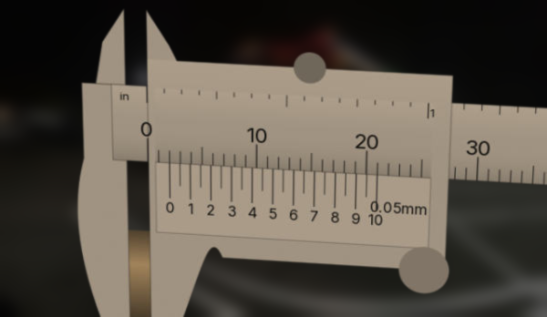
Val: 2.0
